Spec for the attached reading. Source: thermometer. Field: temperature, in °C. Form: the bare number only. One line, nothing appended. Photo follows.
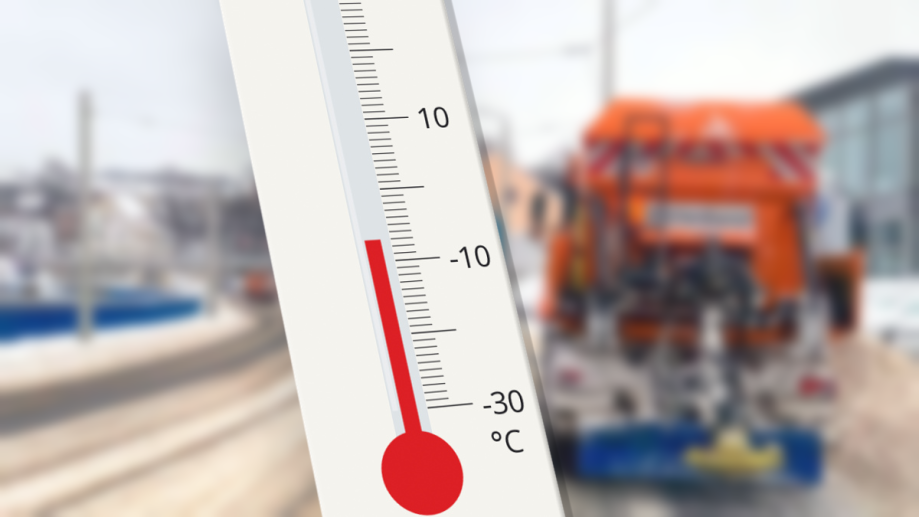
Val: -7
